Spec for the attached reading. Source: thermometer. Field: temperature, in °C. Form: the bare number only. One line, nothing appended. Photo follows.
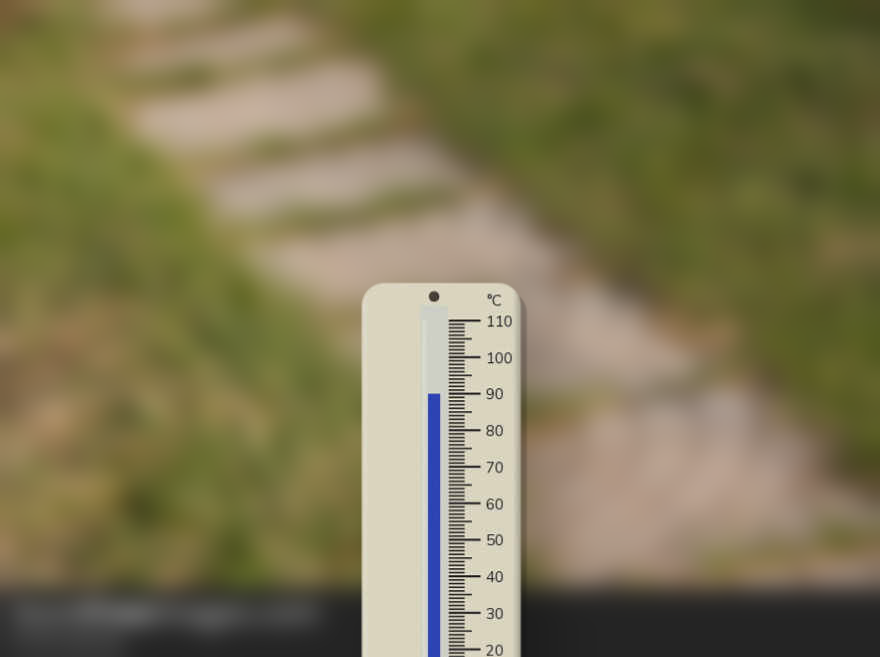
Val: 90
